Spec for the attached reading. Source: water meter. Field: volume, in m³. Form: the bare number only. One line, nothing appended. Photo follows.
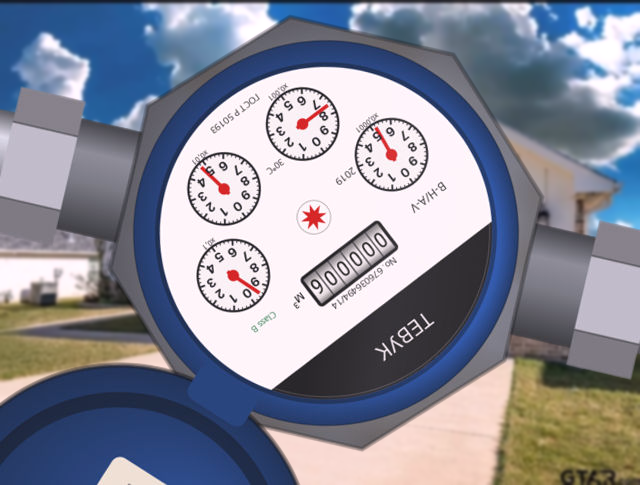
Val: 5.9475
